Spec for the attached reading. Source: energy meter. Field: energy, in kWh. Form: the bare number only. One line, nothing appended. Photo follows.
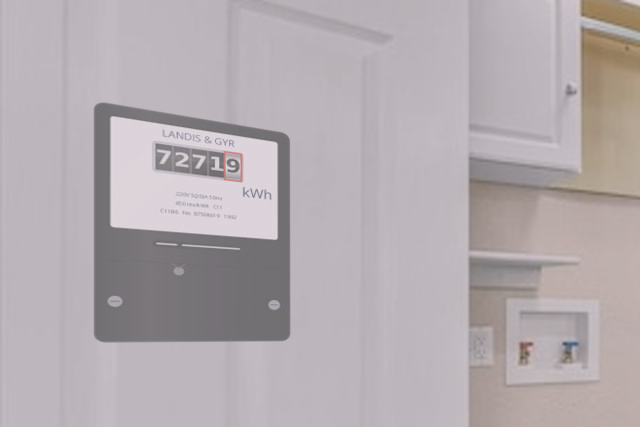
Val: 7271.9
